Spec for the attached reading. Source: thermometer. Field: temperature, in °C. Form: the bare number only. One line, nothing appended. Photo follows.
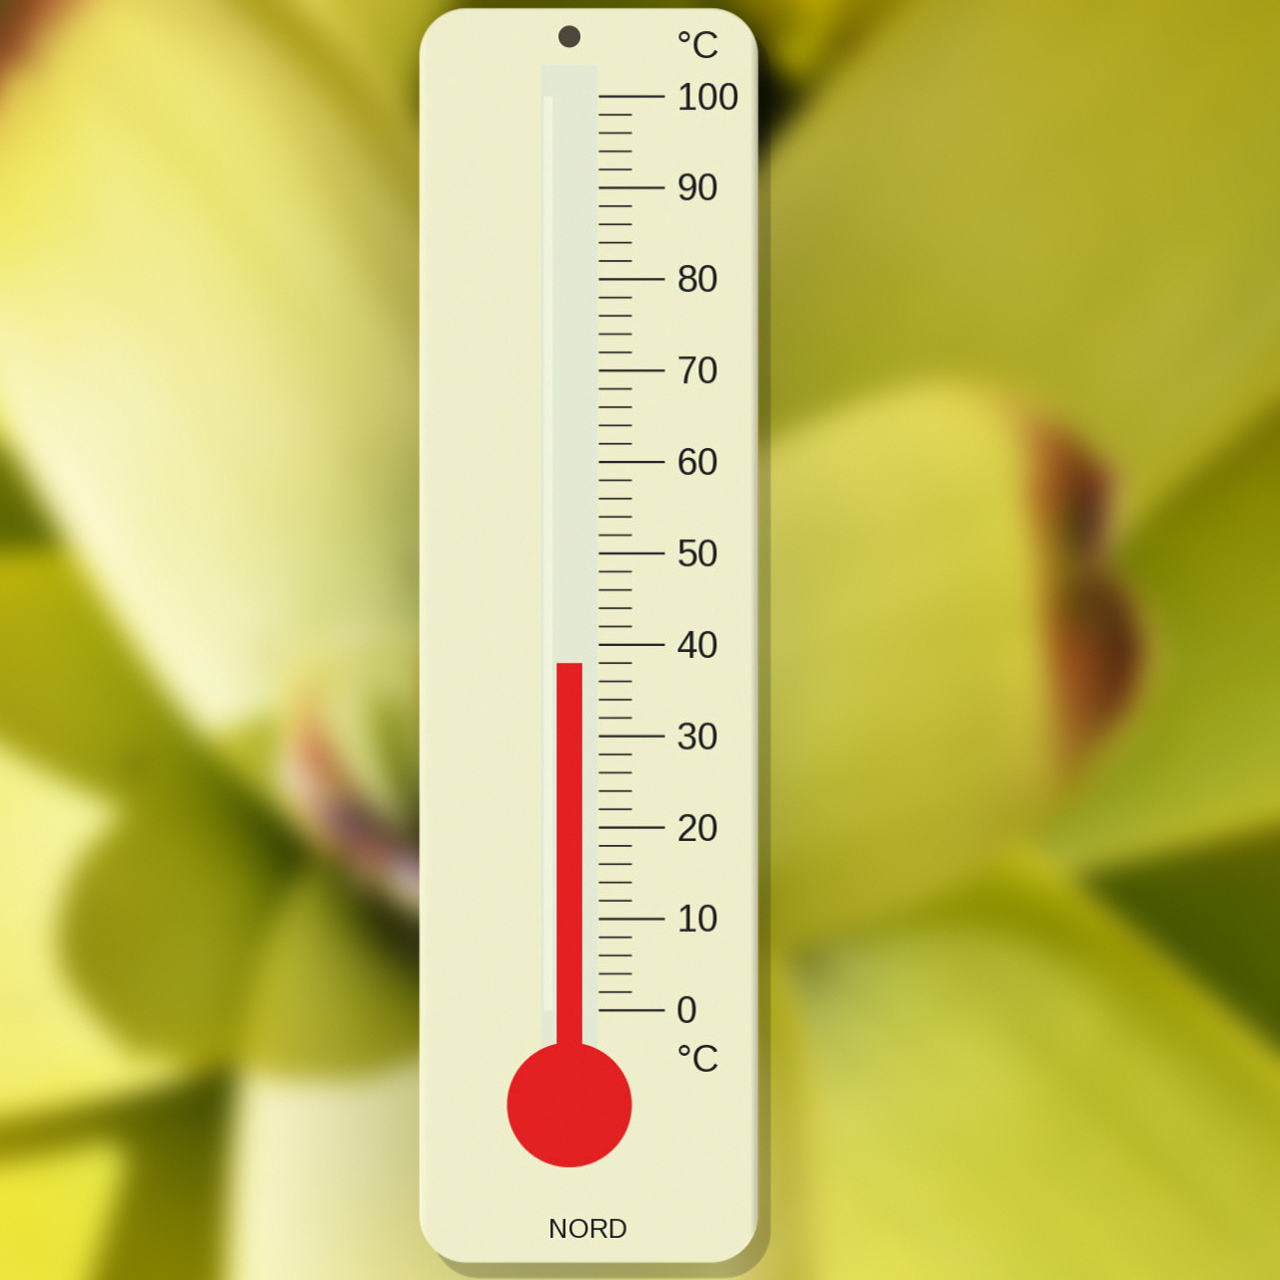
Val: 38
